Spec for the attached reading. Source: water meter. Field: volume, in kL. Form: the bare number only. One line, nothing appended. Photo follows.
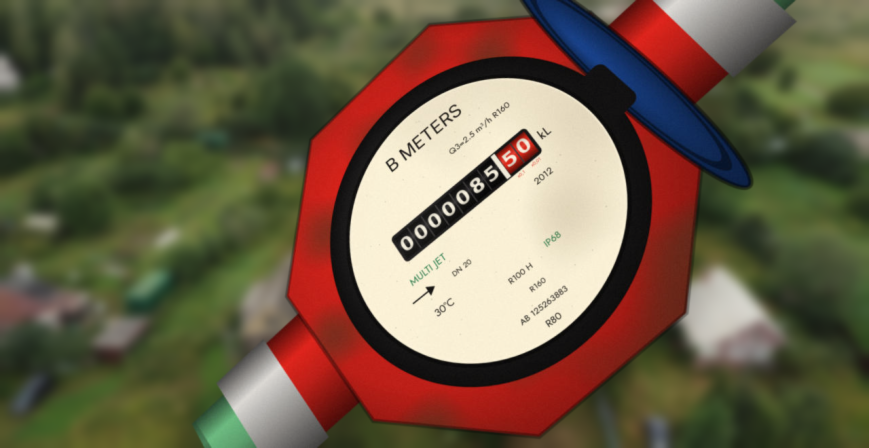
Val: 85.50
